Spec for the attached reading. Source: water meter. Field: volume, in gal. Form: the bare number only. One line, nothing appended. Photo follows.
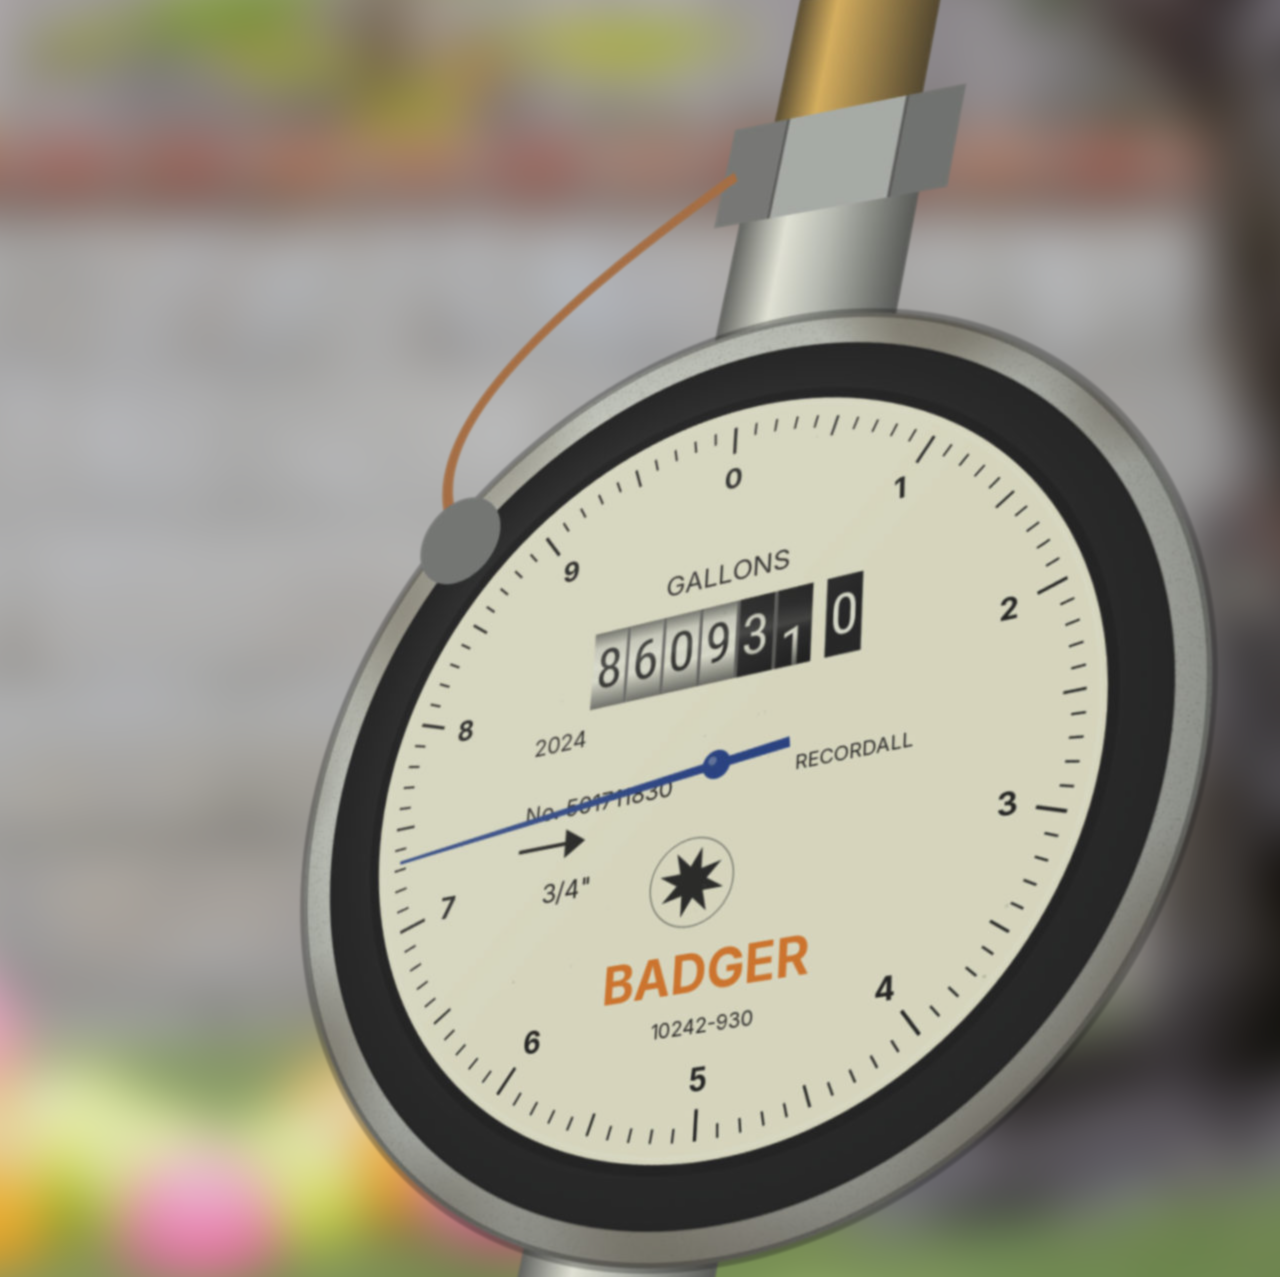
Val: 8609307.3
